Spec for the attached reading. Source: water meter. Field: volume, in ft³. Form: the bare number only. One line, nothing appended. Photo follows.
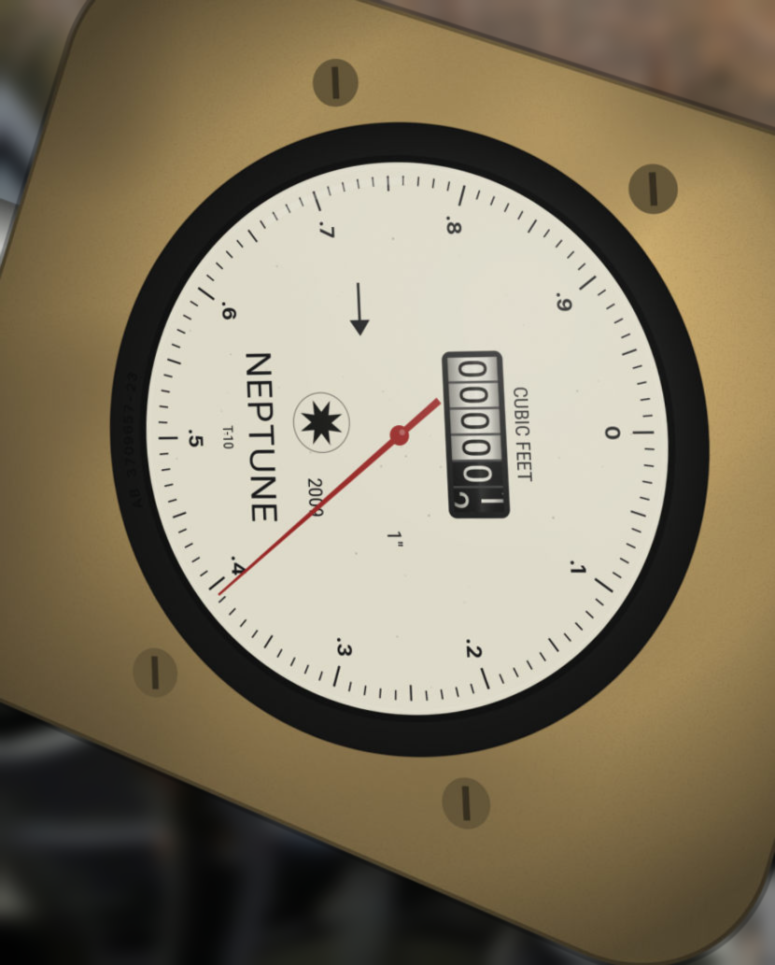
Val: 1.39
